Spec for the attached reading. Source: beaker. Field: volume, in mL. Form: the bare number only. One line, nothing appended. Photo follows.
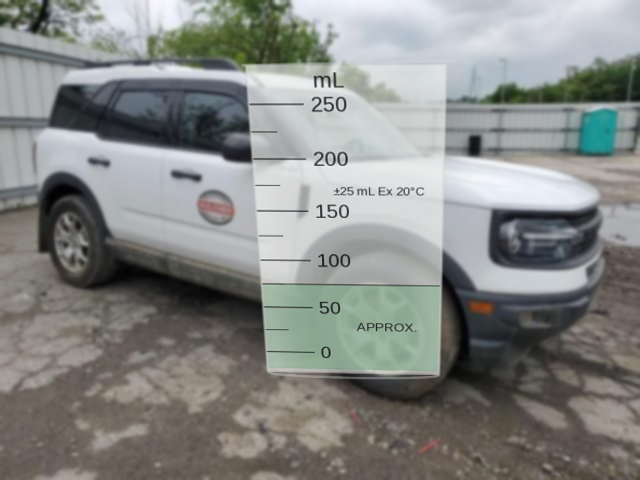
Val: 75
